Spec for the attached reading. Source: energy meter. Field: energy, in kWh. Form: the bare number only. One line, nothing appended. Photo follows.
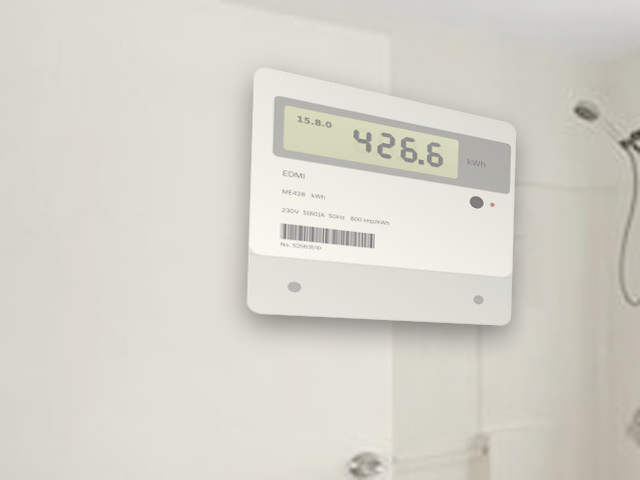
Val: 426.6
